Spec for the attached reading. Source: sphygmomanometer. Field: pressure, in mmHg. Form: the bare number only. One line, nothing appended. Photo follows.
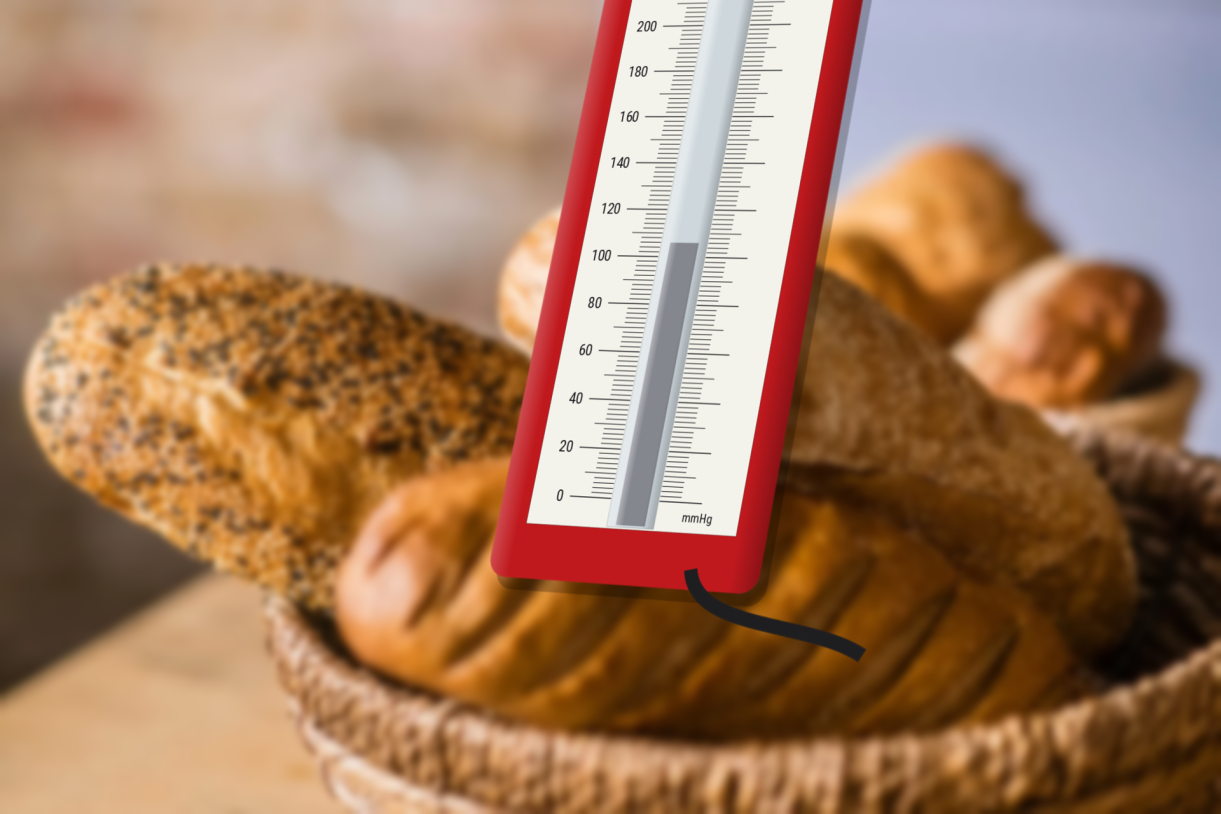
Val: 106
